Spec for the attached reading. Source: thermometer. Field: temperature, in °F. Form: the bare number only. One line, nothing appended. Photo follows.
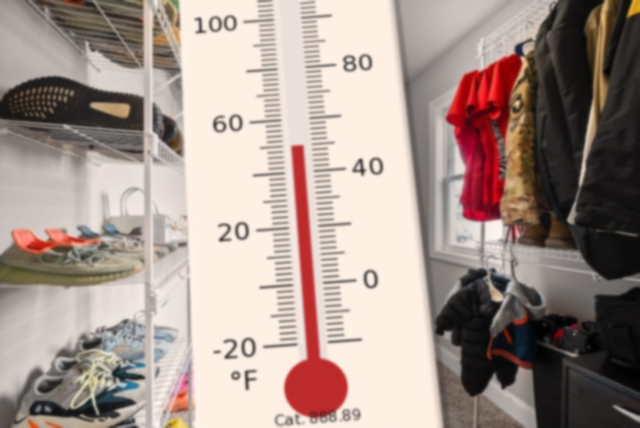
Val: 50
